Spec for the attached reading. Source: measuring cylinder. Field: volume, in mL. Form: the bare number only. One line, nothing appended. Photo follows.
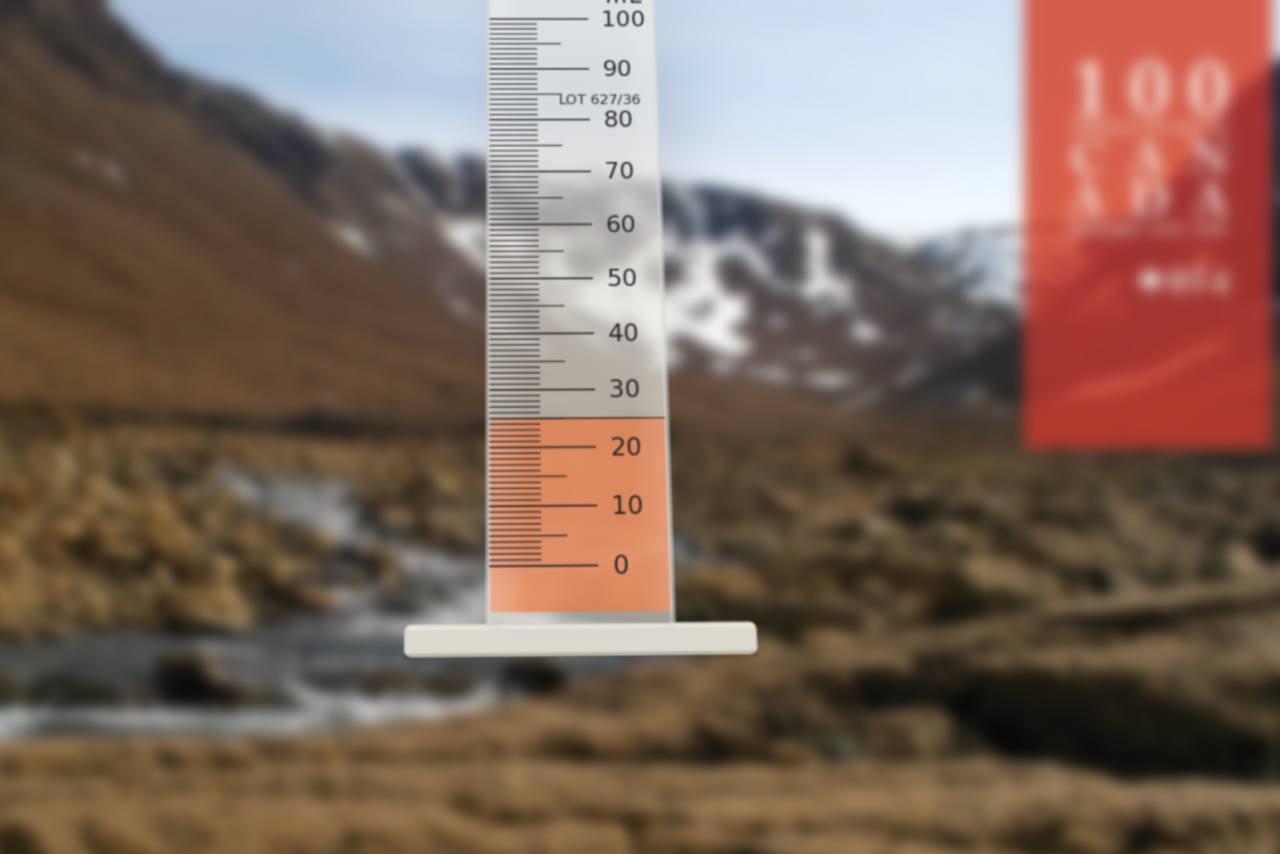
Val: 25
